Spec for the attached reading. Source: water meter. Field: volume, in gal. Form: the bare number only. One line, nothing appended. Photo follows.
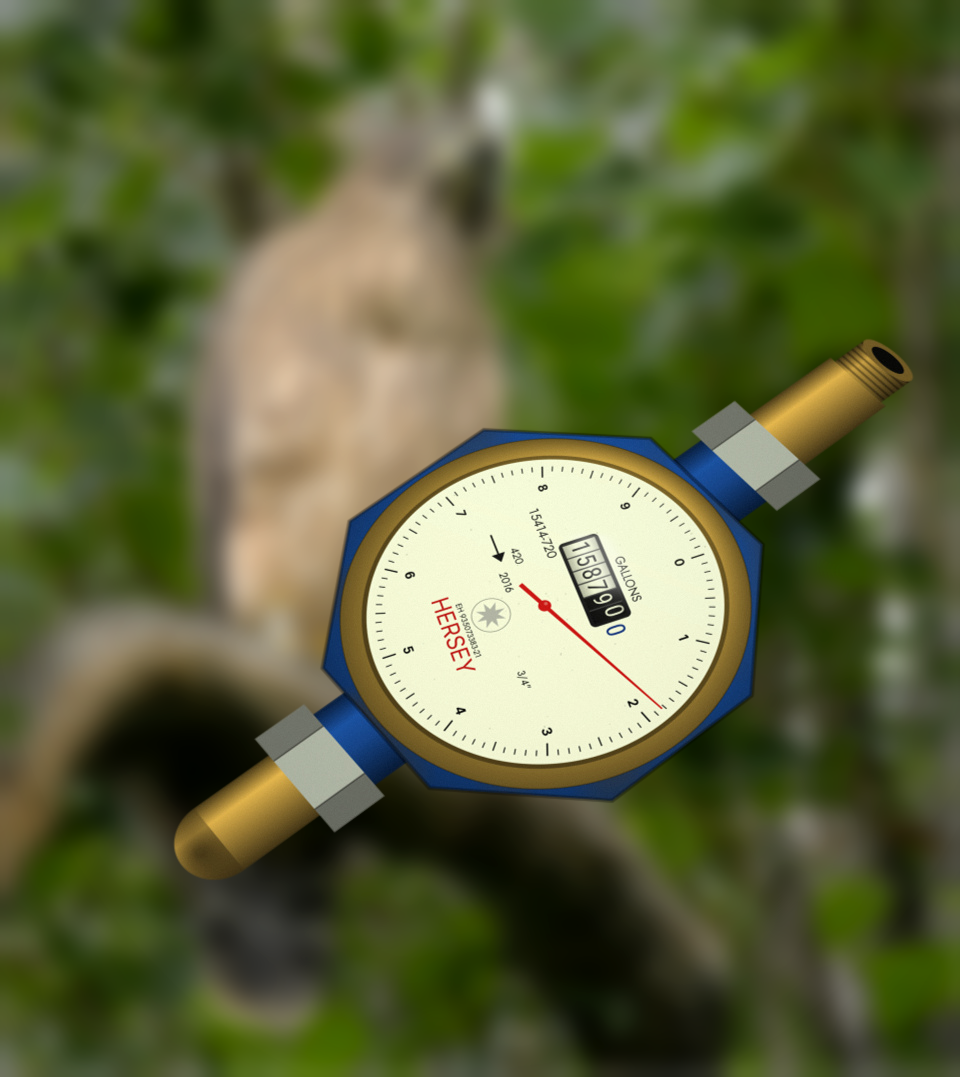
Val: 1587901.8
